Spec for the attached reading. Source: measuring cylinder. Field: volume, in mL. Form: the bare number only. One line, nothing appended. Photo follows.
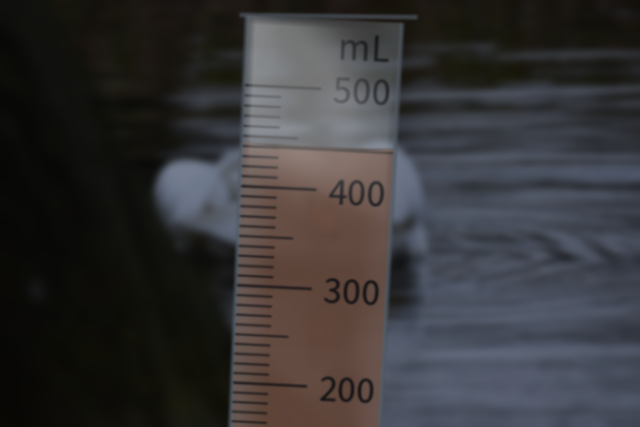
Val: 440
